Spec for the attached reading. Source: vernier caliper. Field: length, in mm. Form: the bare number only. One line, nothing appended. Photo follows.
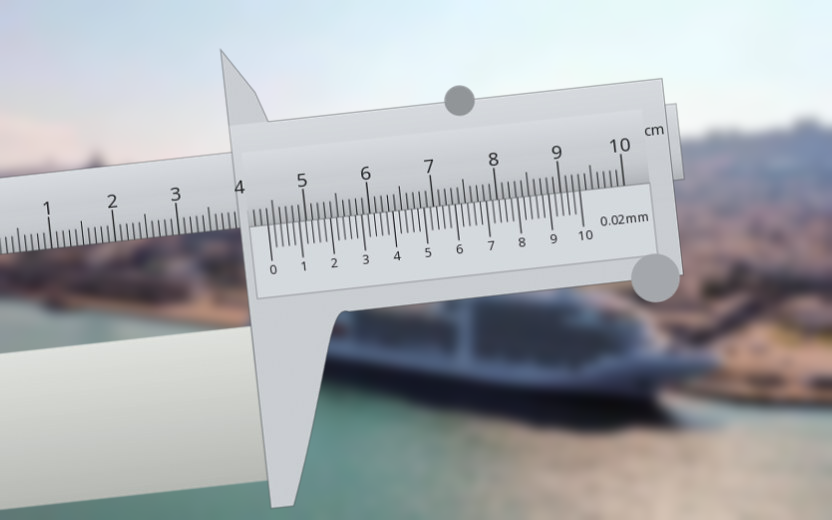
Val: 44.0
